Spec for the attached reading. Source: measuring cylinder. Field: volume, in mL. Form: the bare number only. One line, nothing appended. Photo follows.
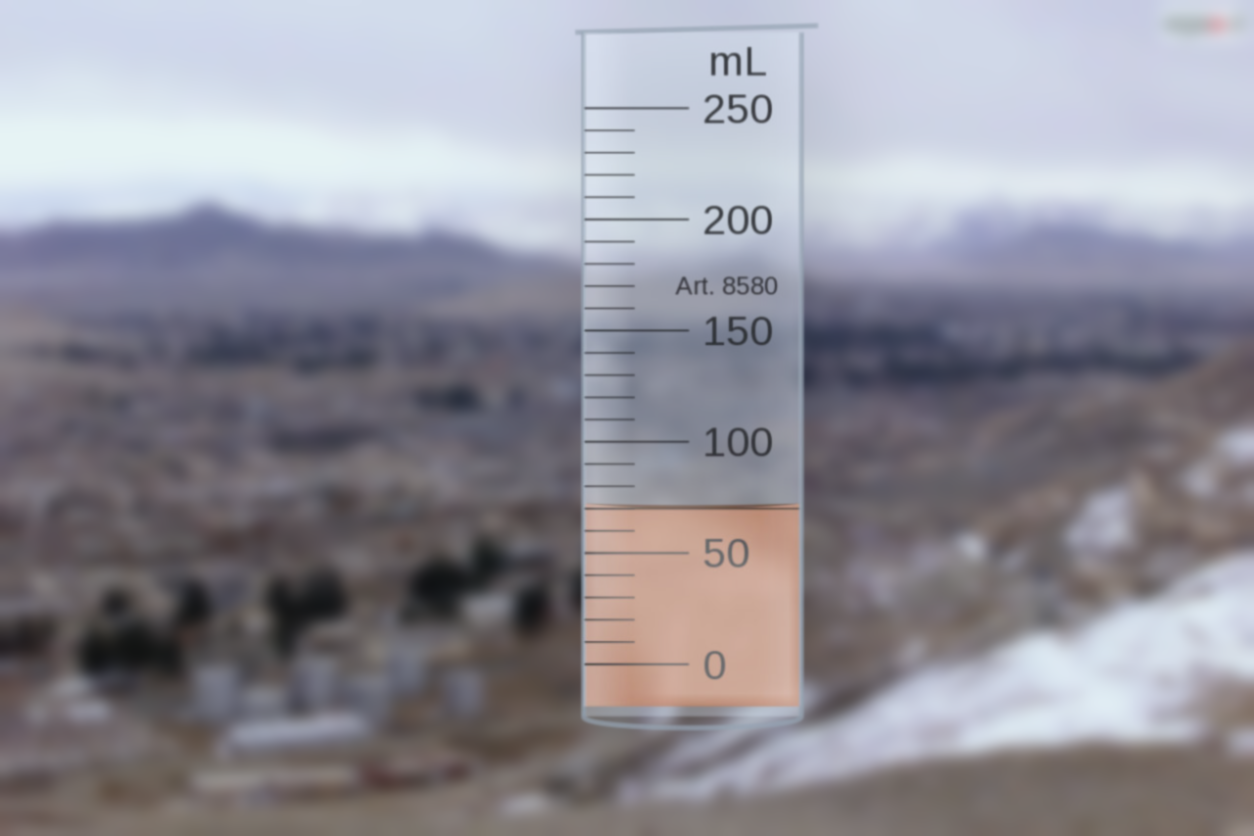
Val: 70
